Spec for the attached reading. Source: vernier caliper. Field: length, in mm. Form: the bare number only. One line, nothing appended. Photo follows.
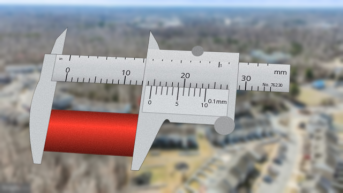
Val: 14.6
